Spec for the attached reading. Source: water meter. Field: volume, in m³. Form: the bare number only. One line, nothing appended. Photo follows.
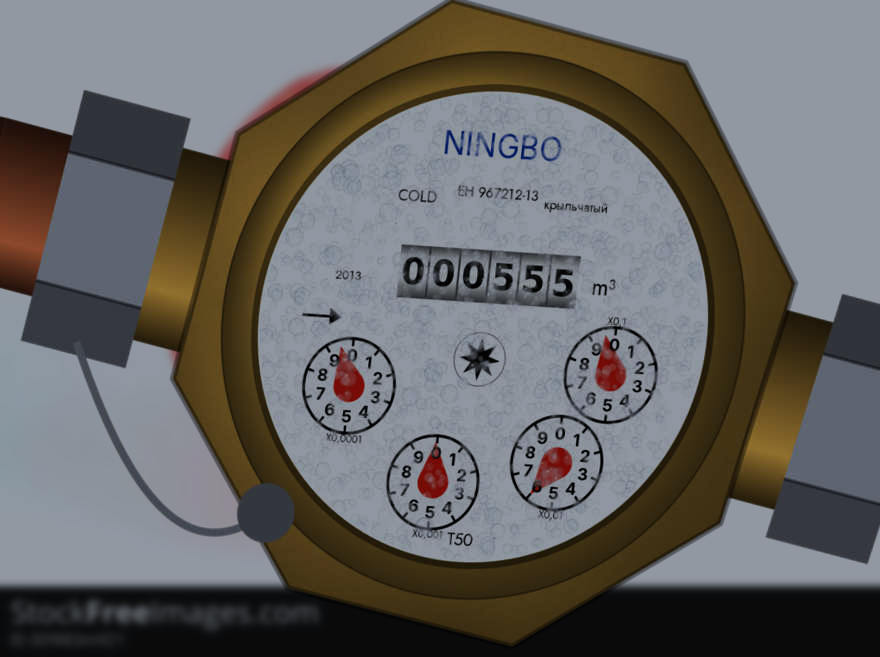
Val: 554.9599
